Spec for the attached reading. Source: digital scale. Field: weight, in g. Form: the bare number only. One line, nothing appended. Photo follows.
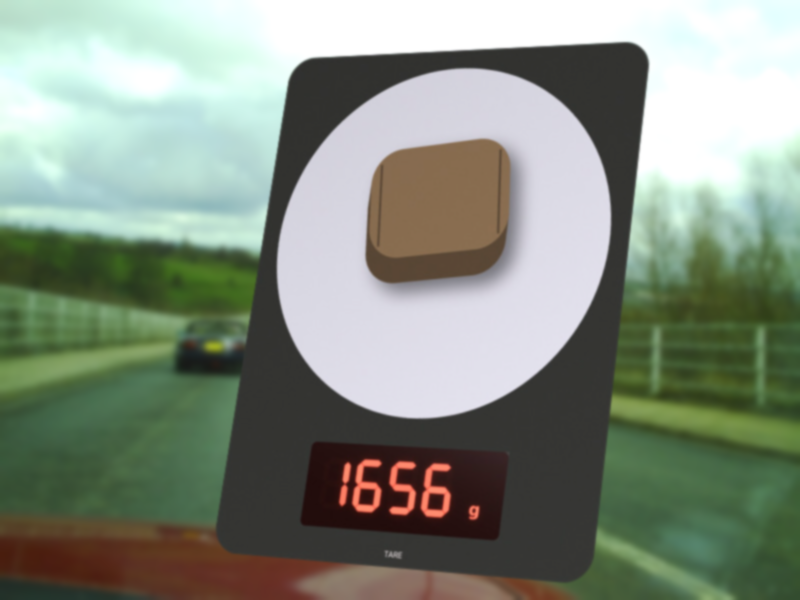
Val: 1656
